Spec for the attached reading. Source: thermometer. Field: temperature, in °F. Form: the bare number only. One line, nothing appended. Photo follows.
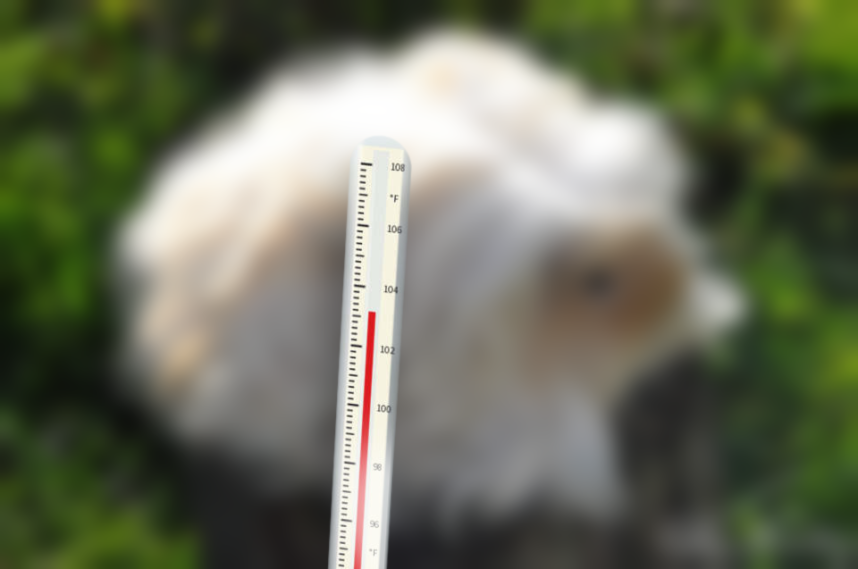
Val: 103.2
